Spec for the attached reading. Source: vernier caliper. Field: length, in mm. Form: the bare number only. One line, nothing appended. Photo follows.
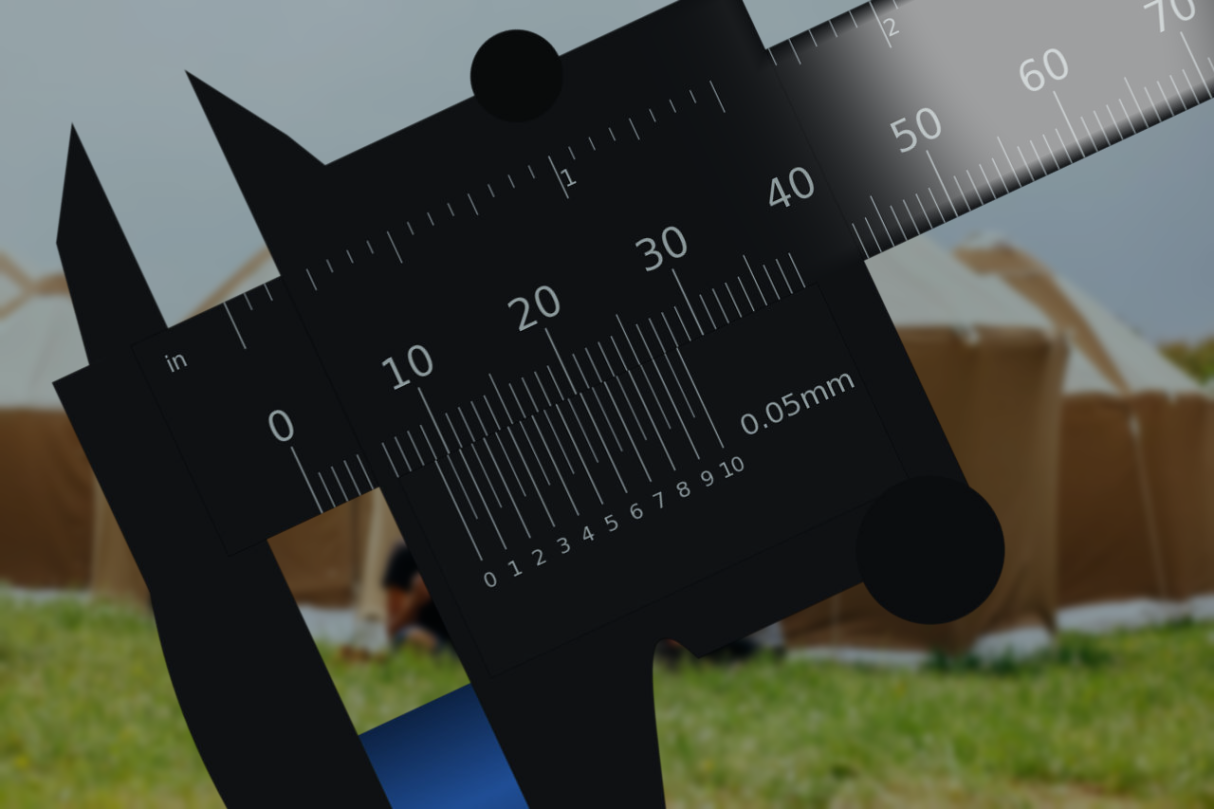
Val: 8.9
